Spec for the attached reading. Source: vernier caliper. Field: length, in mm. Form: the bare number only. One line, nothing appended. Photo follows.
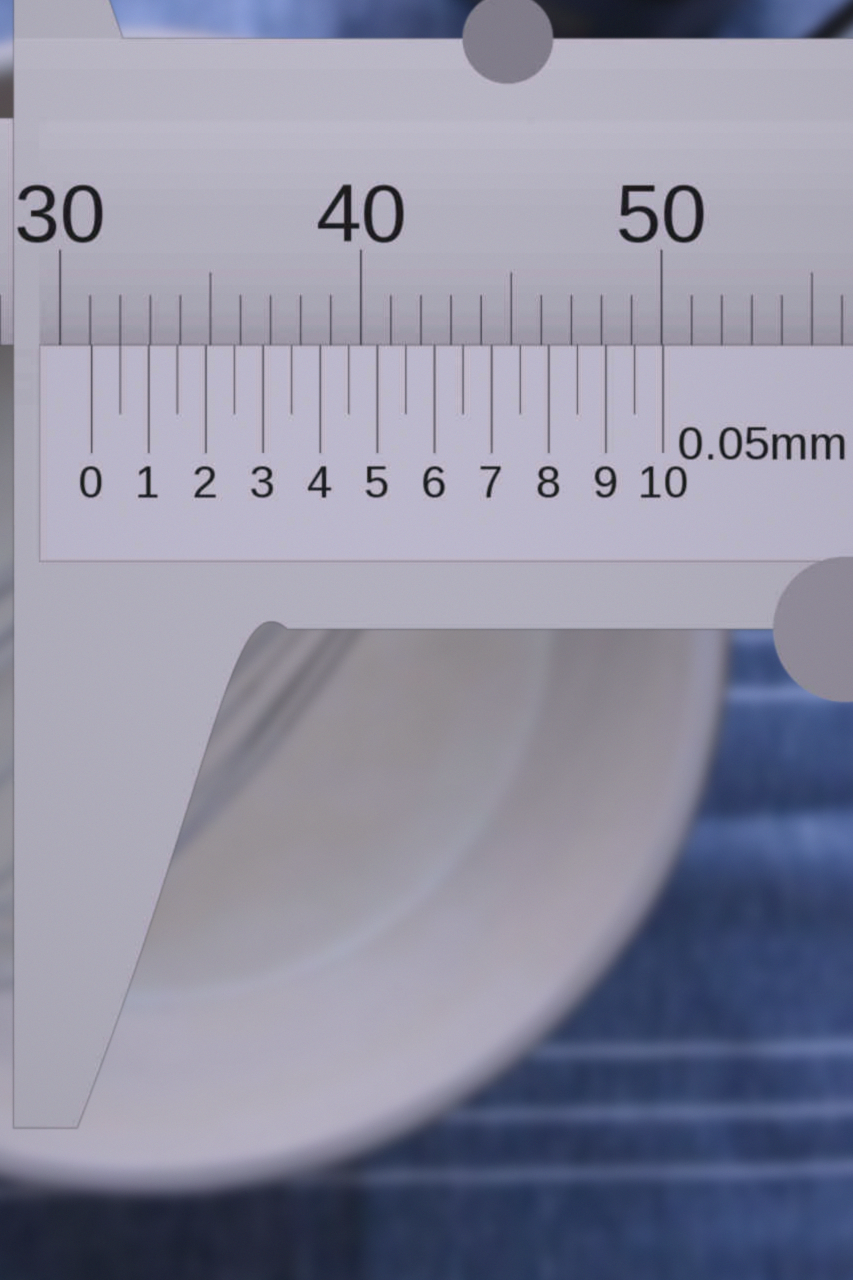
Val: 31.05
